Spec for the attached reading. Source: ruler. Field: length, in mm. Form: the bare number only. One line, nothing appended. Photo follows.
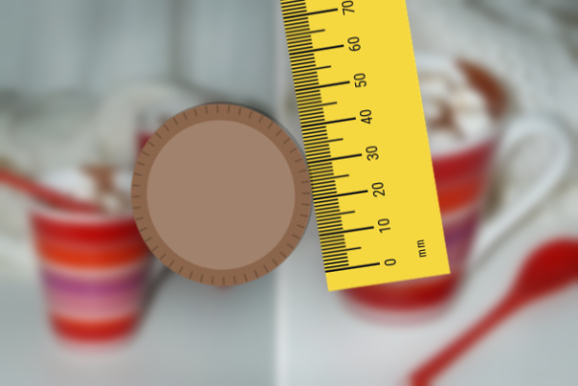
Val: 50
